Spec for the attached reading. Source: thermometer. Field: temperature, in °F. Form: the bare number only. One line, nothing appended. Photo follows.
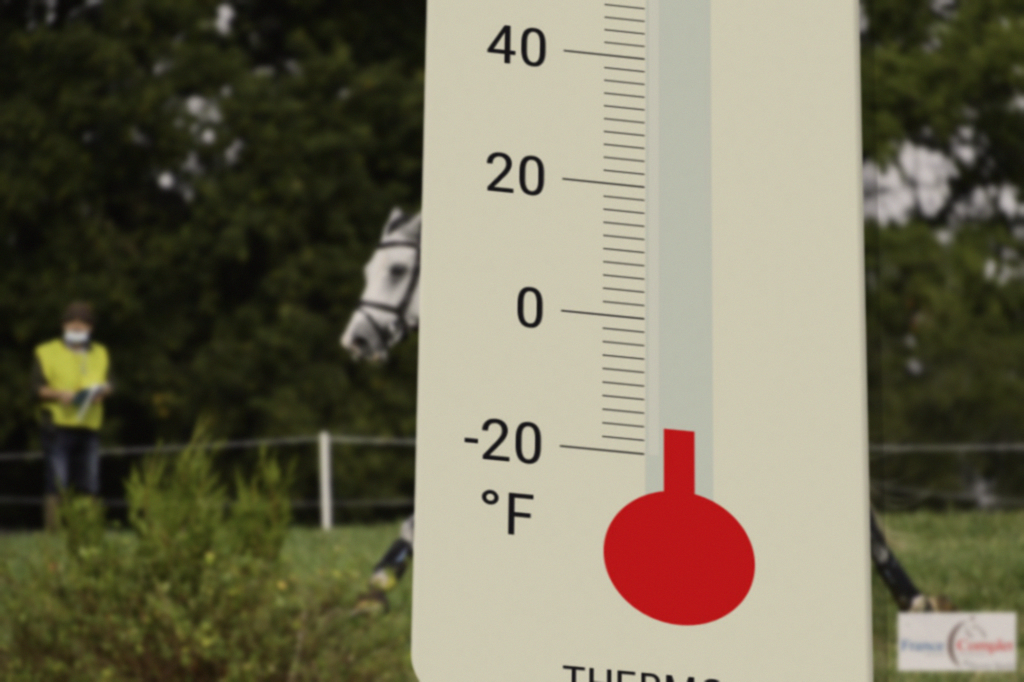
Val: -16
